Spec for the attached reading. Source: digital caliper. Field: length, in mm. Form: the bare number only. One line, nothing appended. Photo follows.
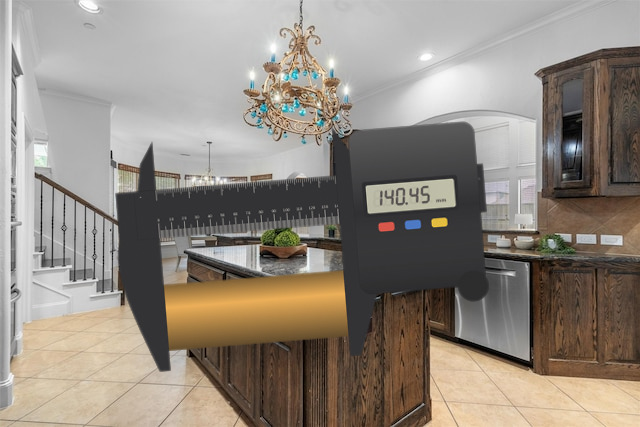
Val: 140.45
